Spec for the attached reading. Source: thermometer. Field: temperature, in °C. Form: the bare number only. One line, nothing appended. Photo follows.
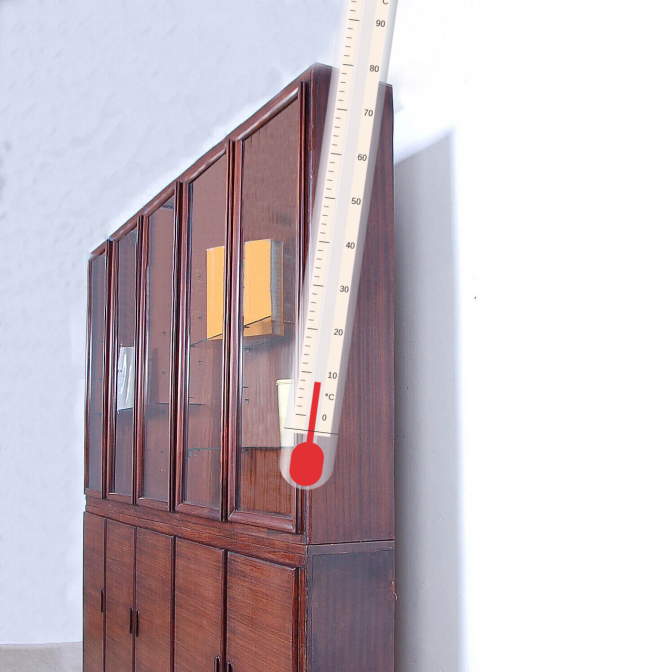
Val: 8
